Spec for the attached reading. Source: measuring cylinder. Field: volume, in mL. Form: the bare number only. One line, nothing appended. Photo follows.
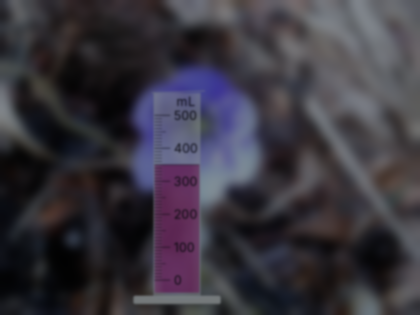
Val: 350
